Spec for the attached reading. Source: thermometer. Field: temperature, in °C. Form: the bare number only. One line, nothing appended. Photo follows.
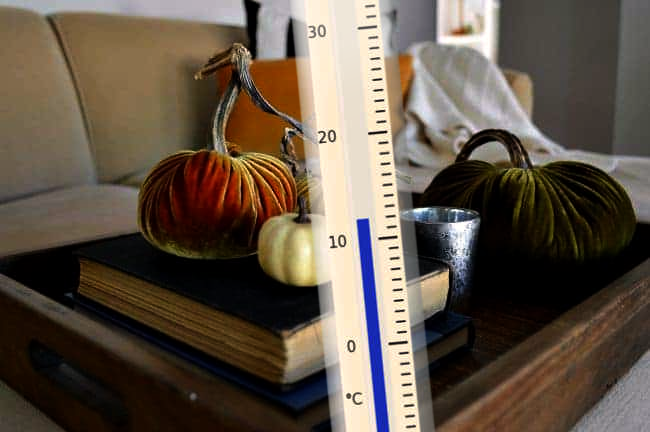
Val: 12
